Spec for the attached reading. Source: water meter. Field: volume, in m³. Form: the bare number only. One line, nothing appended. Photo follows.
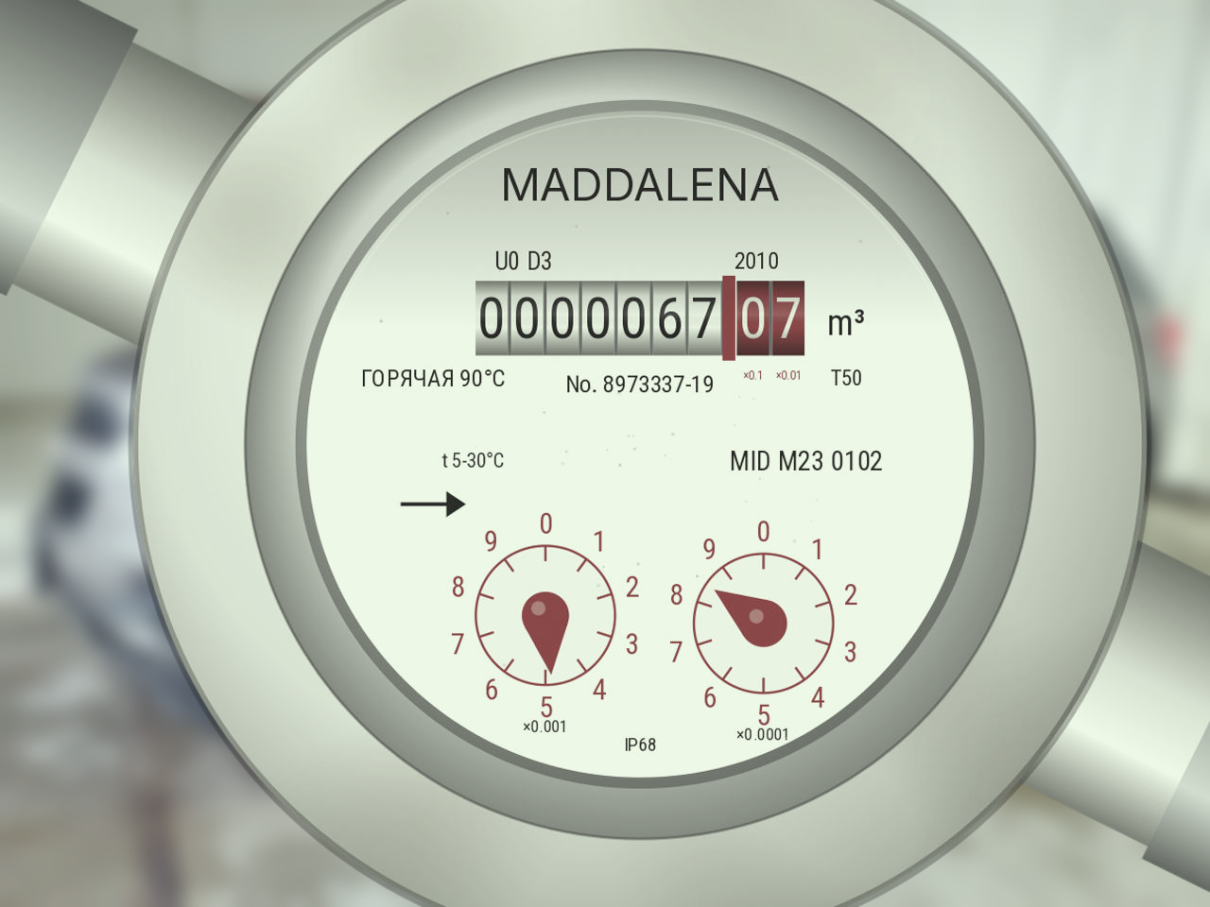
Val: 67.0748
